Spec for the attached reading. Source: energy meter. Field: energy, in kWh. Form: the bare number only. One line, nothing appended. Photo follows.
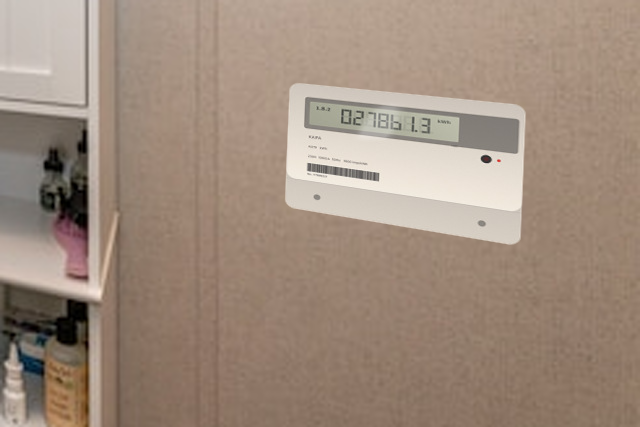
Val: 27861.3
